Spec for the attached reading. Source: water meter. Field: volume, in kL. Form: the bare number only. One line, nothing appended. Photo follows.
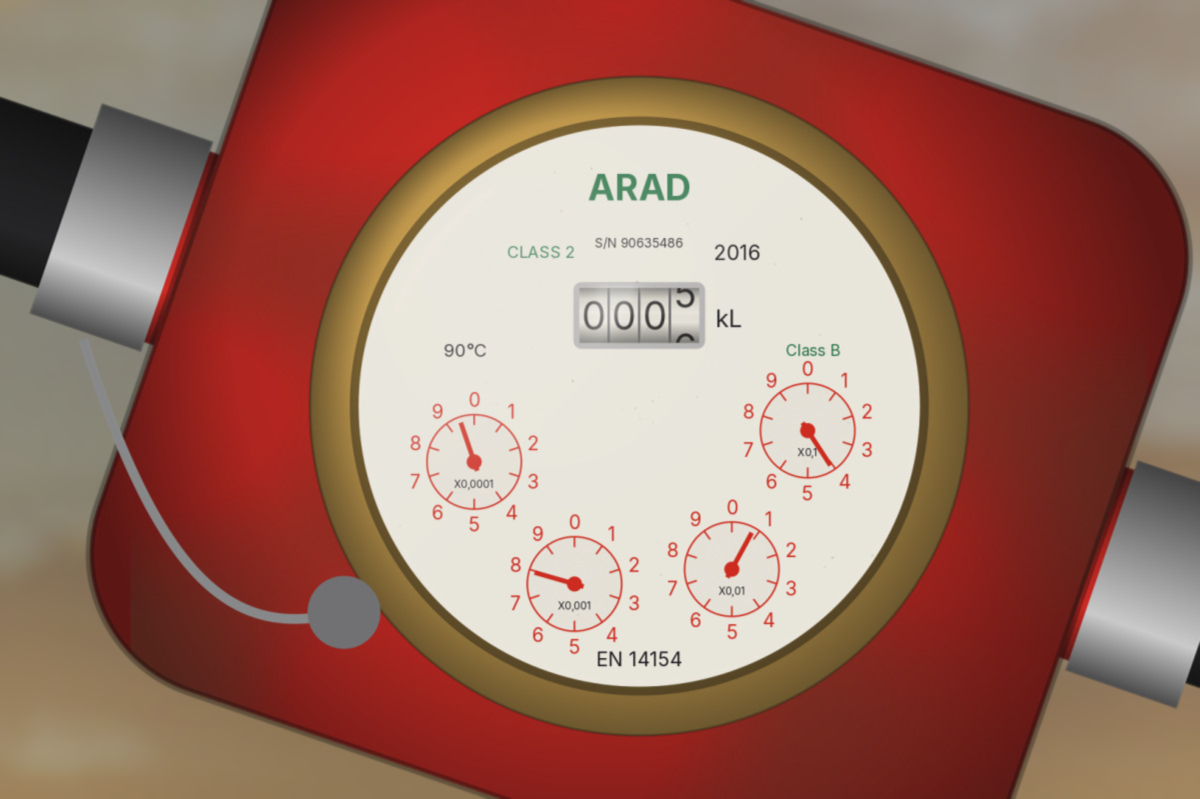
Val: 5.4079
